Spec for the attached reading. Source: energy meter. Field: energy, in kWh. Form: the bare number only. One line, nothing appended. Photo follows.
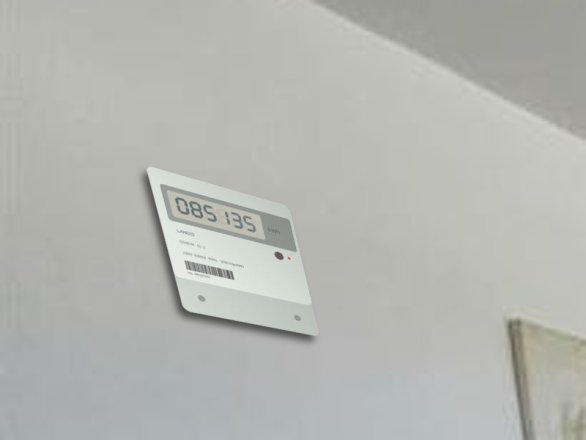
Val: 85135
